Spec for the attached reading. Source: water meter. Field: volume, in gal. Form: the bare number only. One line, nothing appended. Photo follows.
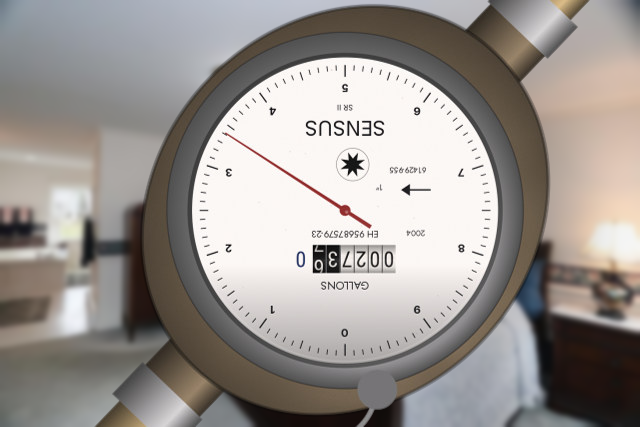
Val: 27363.4
